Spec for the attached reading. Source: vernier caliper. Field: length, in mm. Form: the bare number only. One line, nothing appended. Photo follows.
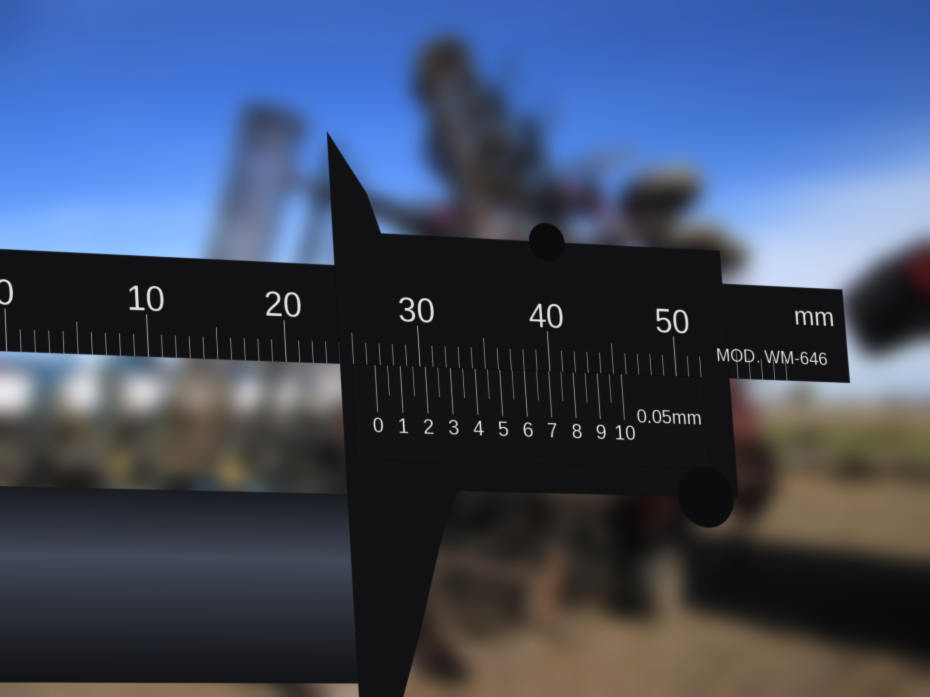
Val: 26.6
